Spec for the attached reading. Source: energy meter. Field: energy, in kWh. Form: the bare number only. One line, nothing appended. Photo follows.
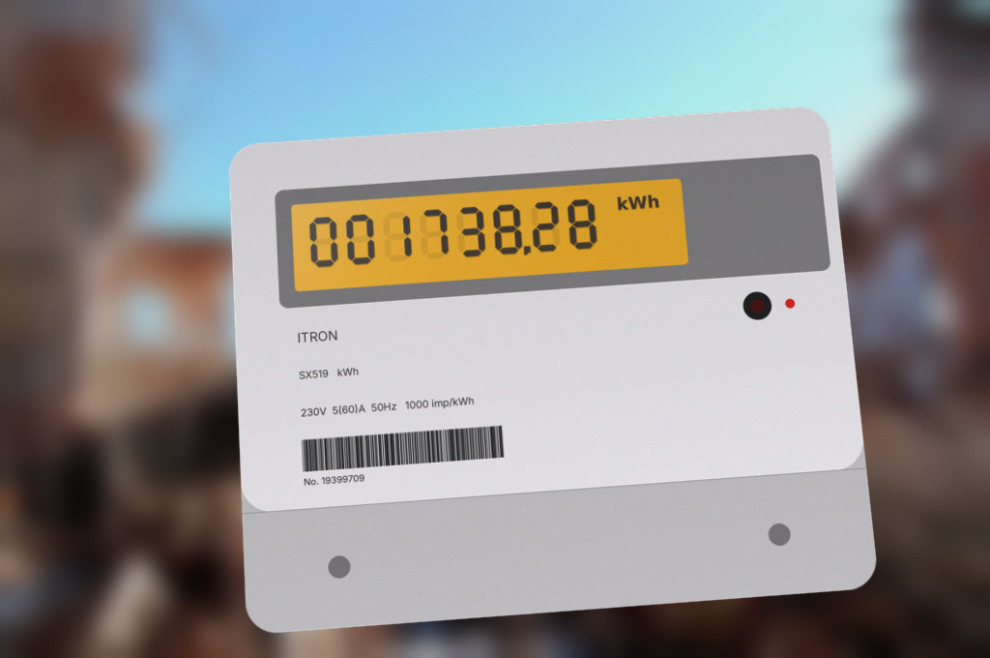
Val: 1738.28
